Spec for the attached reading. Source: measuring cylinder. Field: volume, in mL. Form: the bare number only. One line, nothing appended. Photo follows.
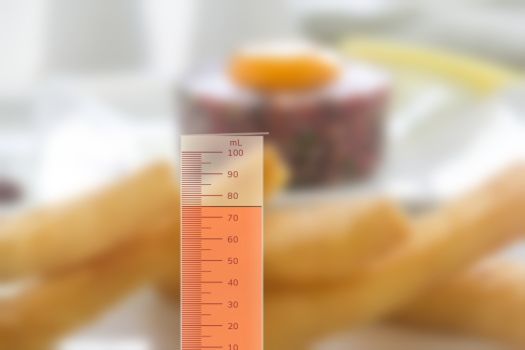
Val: 75
